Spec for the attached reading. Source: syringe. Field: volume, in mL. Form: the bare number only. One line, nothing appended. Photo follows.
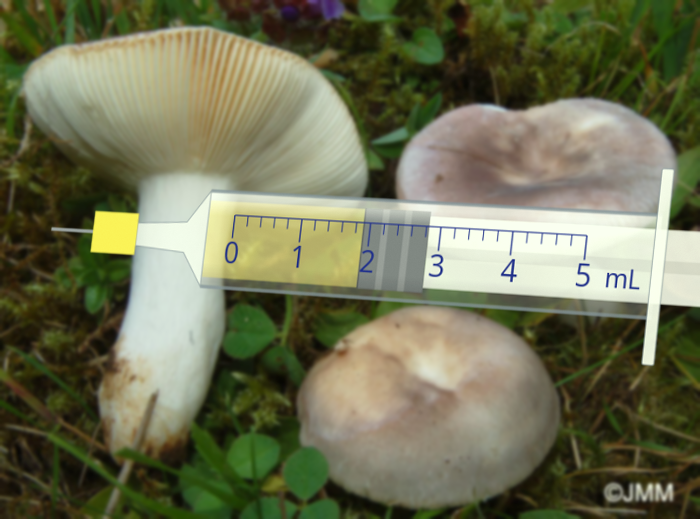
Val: 1.9
